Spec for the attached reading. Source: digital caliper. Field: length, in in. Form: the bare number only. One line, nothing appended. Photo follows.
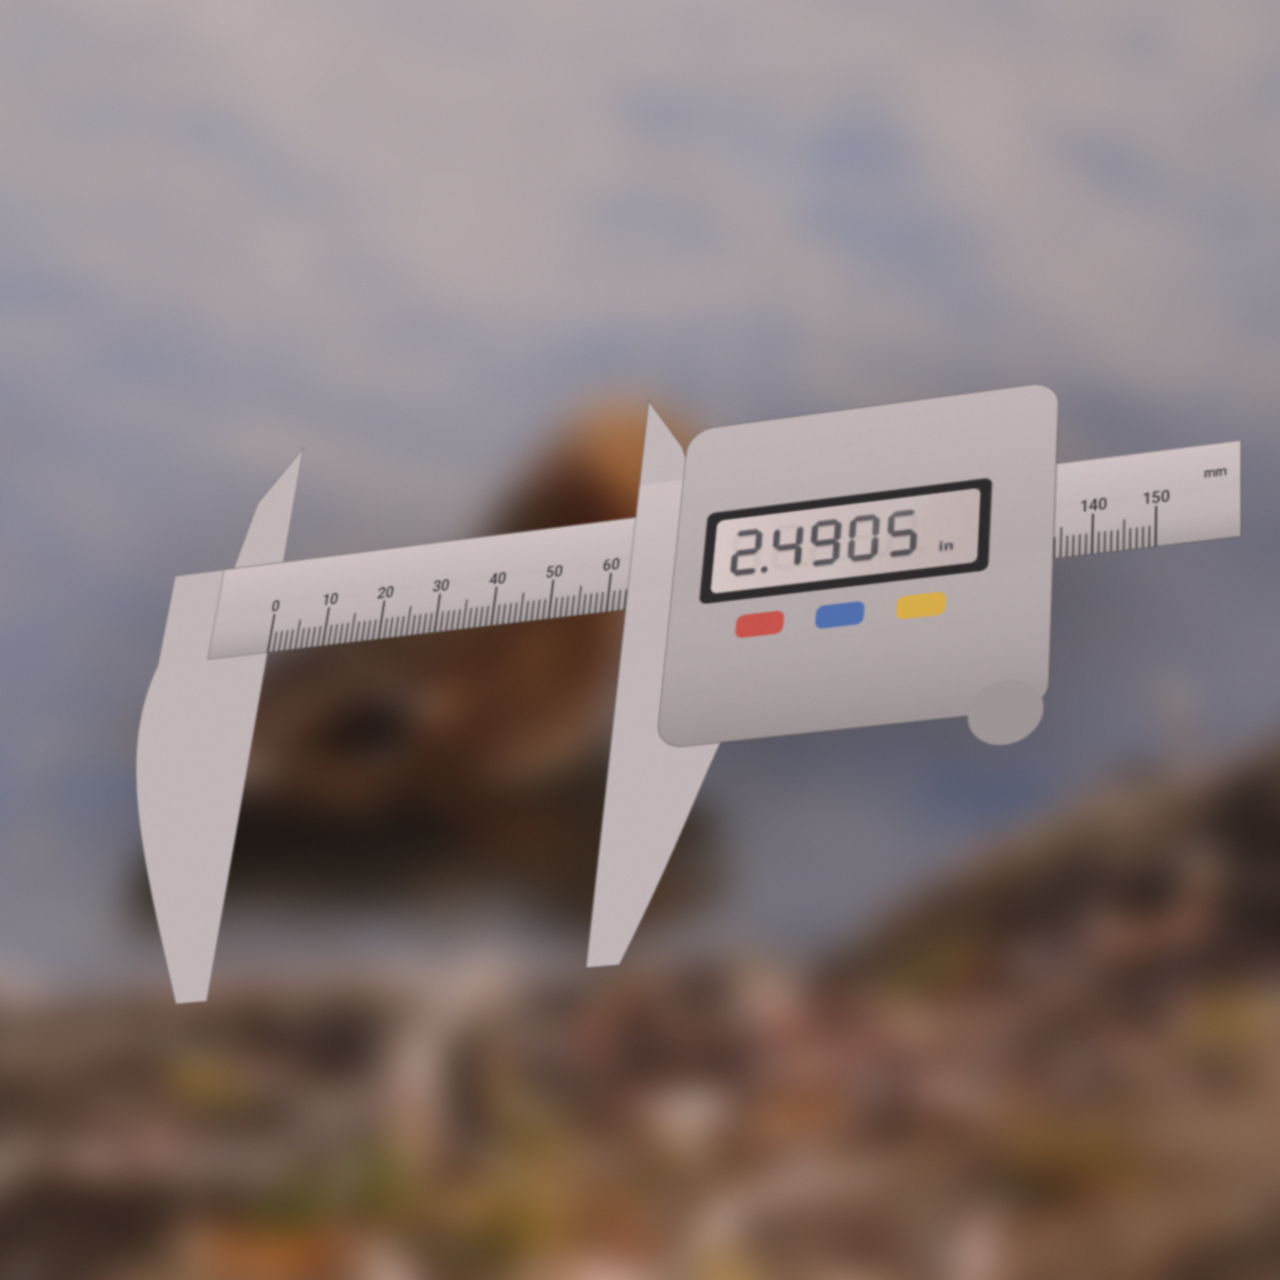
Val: 2.4905
